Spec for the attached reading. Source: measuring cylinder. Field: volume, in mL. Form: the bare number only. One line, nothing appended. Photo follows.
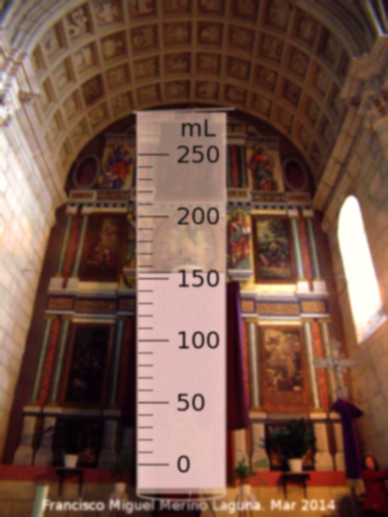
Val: 155
